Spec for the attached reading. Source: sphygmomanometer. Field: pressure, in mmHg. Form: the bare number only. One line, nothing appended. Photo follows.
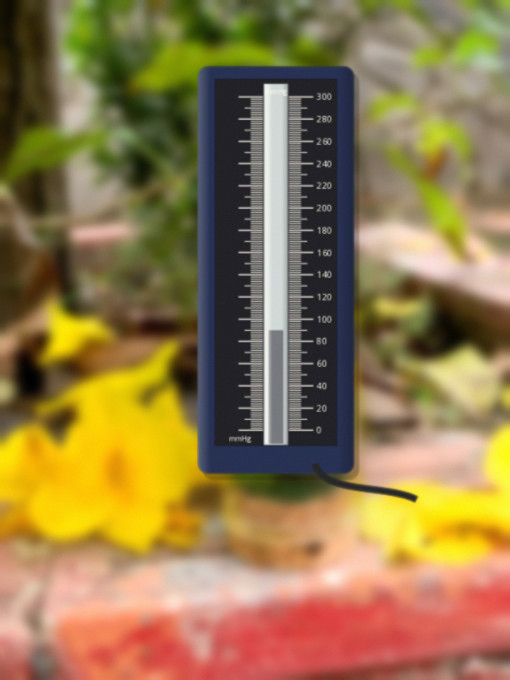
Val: 90
